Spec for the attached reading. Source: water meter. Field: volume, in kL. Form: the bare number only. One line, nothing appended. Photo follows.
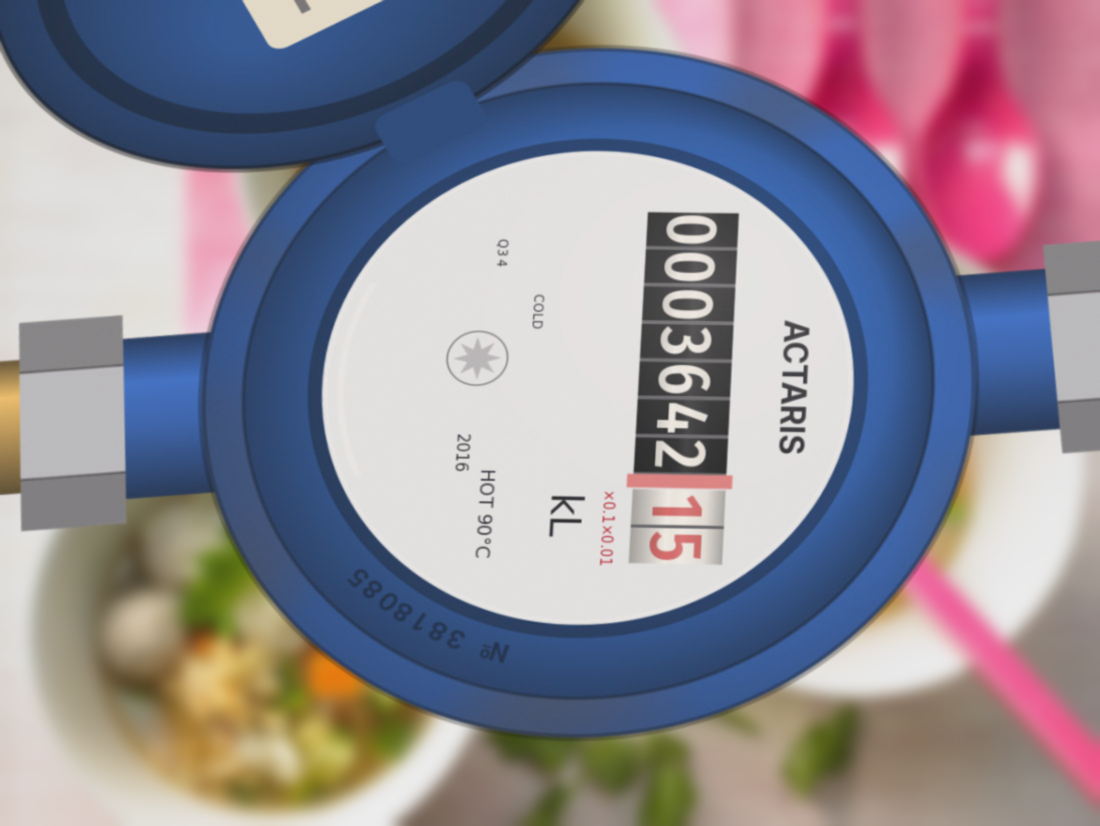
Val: 3642.15
